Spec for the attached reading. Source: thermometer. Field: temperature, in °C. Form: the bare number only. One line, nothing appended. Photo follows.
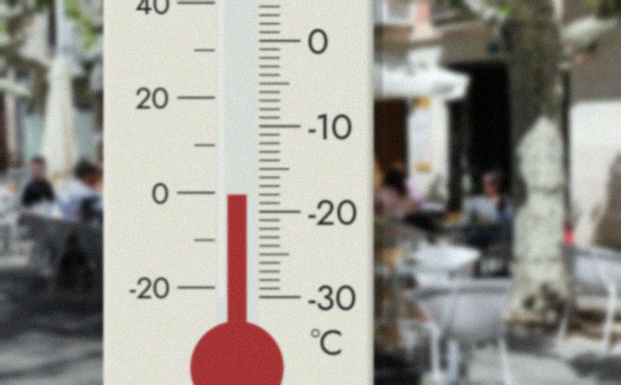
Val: -18
